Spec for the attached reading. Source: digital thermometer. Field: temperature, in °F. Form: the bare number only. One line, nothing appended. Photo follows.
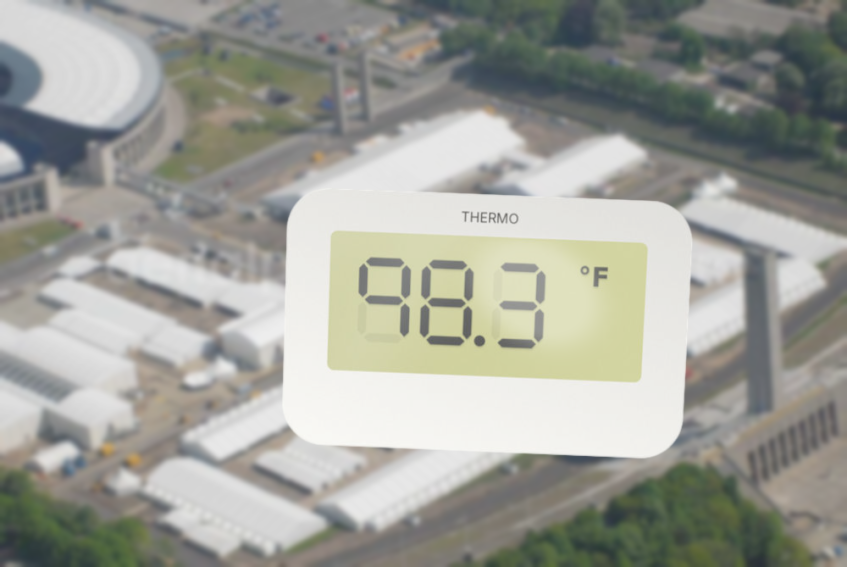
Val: 98.3
